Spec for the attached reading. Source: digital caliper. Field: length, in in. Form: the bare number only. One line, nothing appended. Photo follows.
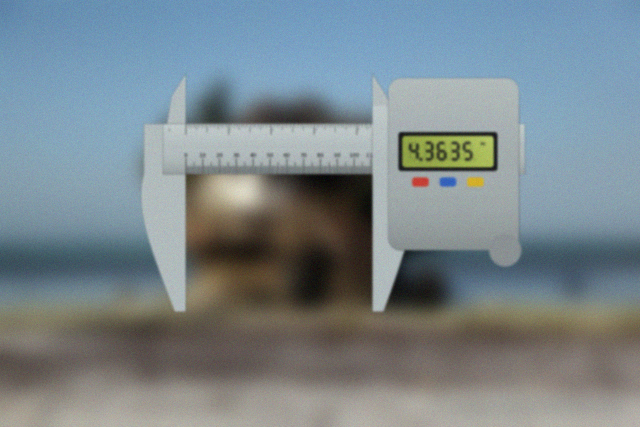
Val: 4.3635
